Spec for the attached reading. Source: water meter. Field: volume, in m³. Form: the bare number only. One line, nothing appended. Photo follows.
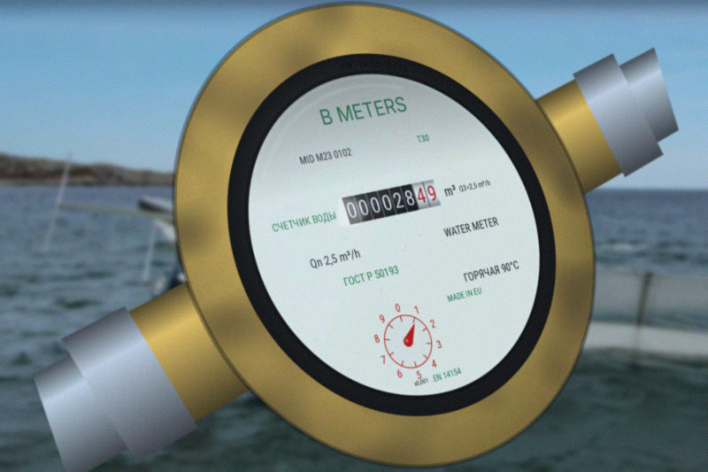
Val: 28.491
